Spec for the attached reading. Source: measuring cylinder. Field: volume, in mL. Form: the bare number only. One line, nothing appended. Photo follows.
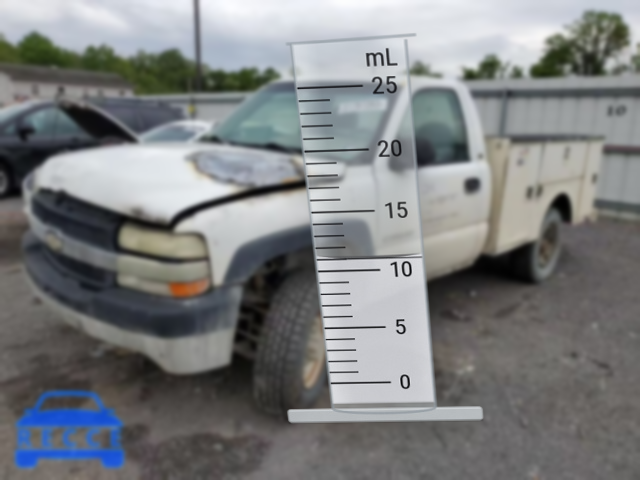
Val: 11
